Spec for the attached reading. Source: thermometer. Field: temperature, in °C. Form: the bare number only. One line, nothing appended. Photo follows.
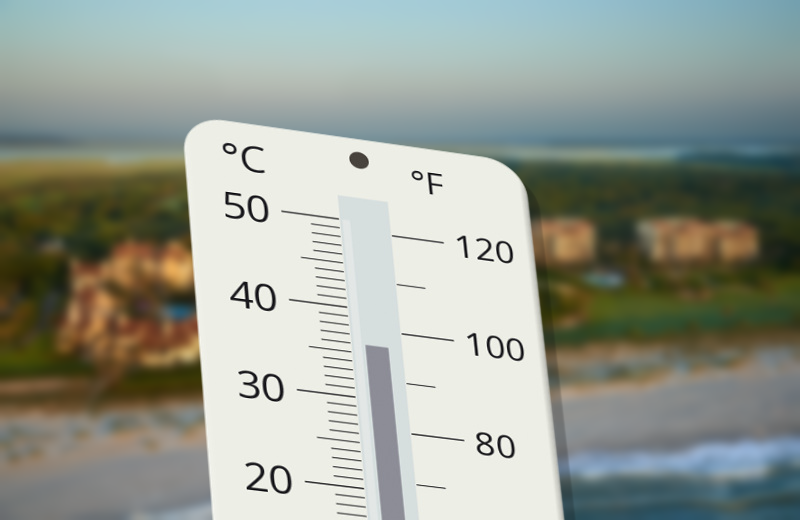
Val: 36
